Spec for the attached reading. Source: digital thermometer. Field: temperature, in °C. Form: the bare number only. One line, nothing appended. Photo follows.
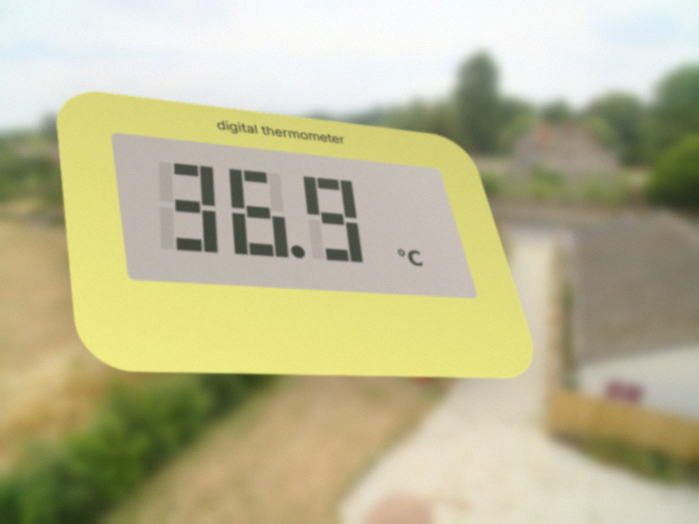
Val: 36.9
